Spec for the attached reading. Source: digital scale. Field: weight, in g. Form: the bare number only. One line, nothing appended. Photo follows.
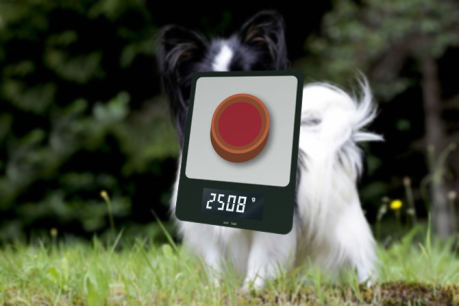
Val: 2508
